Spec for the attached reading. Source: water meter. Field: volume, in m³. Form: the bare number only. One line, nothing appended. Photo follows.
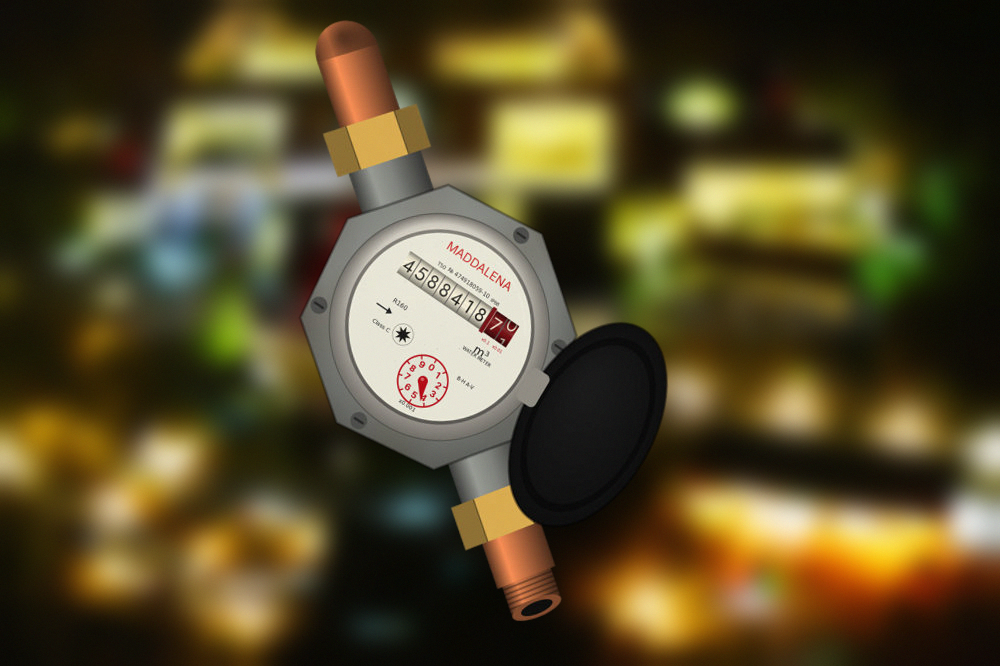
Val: 4588418.704
